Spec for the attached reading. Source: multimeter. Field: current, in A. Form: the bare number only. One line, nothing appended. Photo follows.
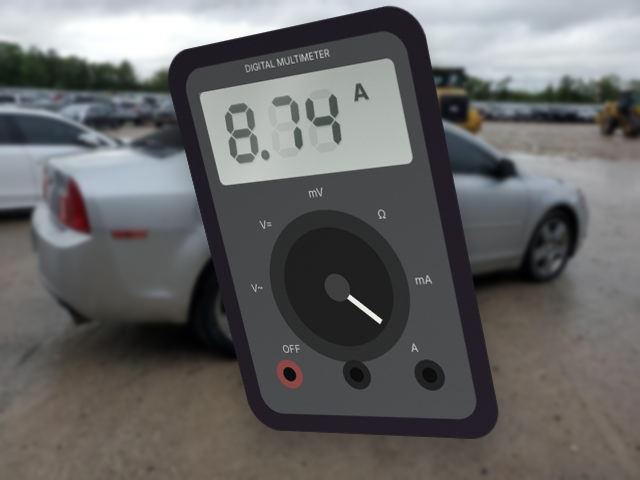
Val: 8.74
